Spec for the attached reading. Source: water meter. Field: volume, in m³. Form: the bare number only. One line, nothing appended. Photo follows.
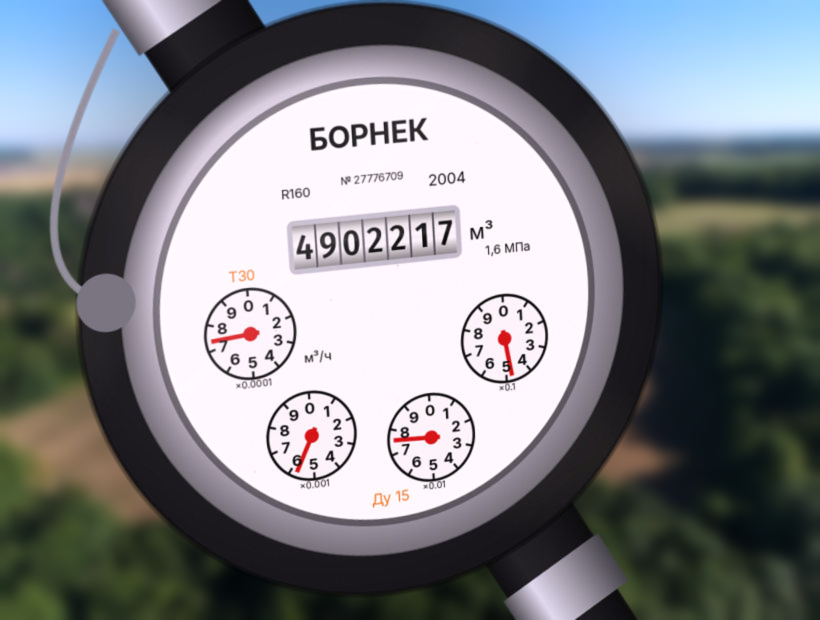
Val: 4902217.4757
